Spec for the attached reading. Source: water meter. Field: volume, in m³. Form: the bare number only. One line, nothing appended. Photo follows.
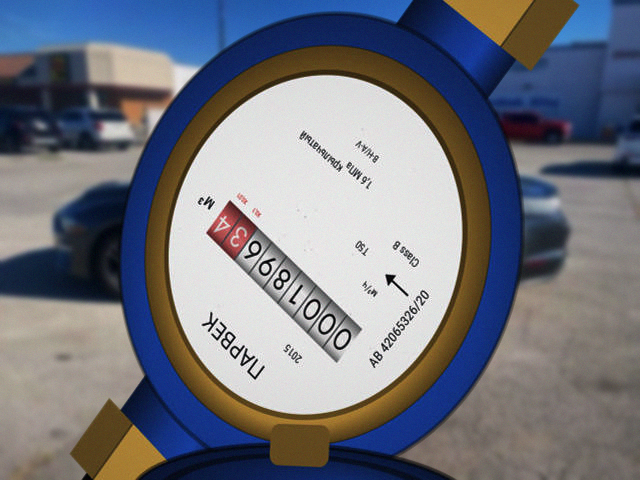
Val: 1896.34
